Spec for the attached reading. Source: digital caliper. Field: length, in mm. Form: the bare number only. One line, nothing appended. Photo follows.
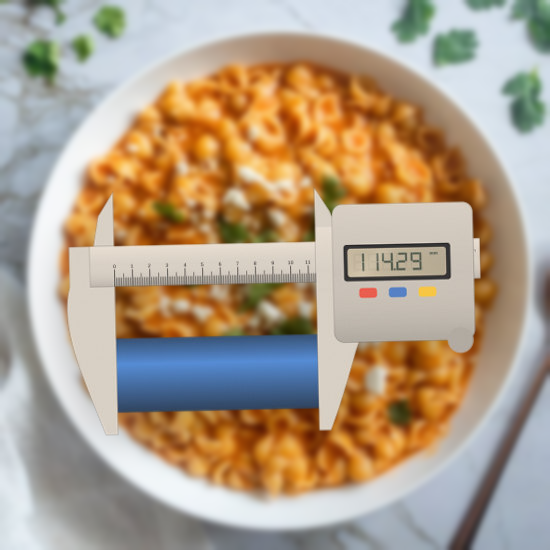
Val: 114.29
